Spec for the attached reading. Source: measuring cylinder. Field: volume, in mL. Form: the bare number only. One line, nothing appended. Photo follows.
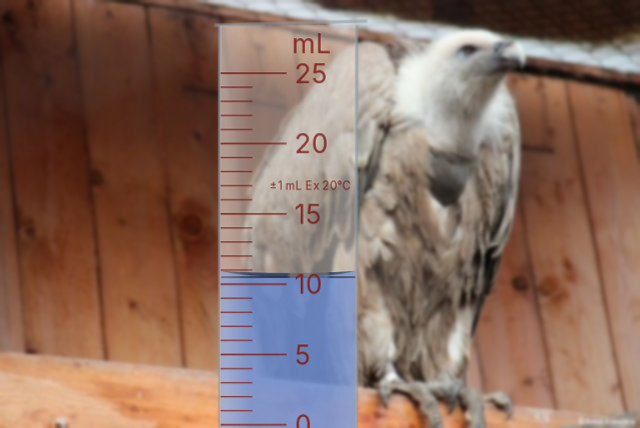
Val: 10.5
